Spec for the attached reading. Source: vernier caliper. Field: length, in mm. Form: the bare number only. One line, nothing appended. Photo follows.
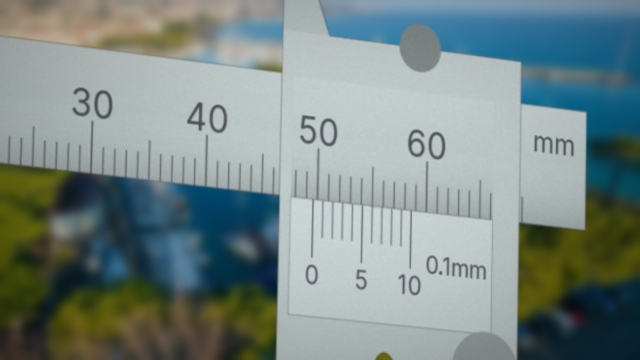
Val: 49.6
